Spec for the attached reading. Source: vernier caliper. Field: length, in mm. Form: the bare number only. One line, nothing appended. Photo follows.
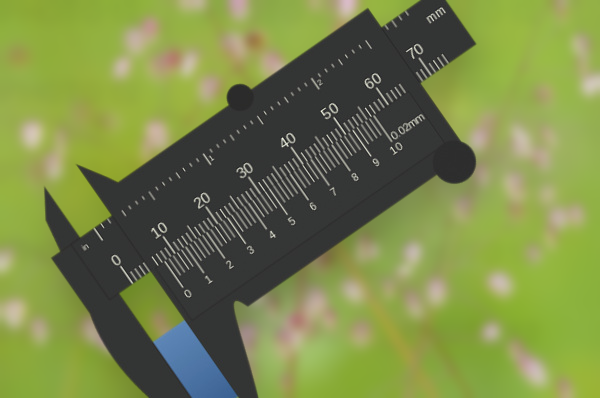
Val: 7.5
